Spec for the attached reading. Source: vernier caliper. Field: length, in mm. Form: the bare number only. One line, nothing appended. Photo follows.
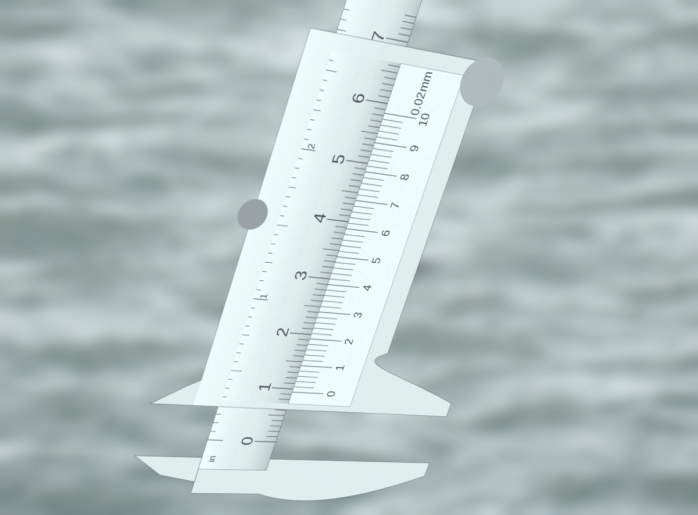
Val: 9.4
